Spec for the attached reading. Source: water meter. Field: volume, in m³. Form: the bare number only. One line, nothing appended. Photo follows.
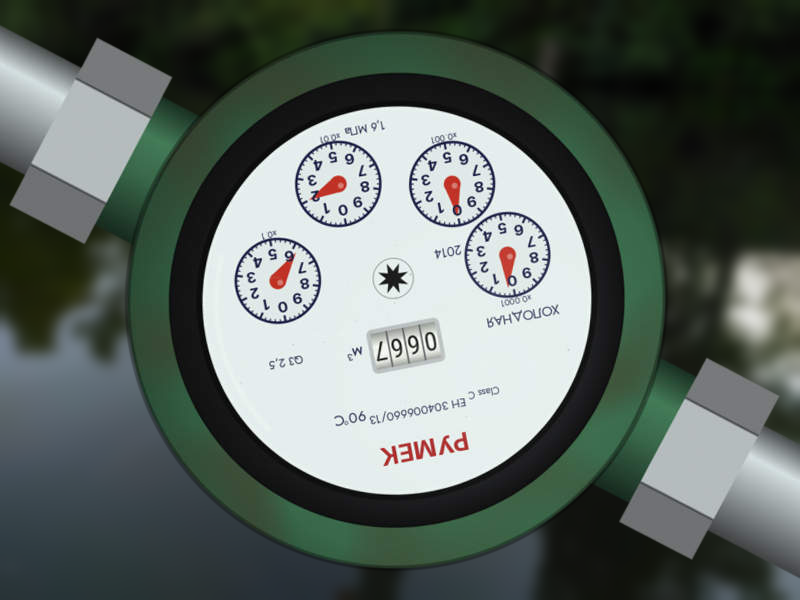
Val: 667.6200
